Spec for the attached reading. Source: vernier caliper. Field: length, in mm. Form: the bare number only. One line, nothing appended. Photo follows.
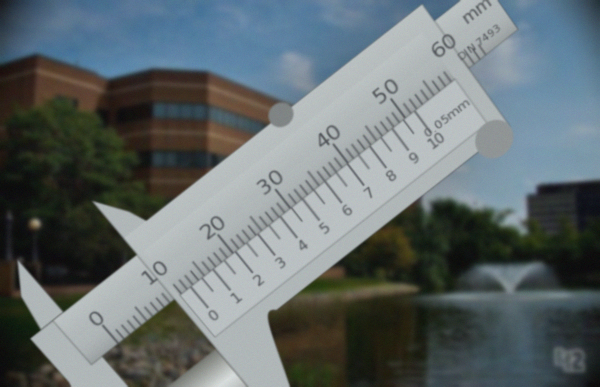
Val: 12.6
